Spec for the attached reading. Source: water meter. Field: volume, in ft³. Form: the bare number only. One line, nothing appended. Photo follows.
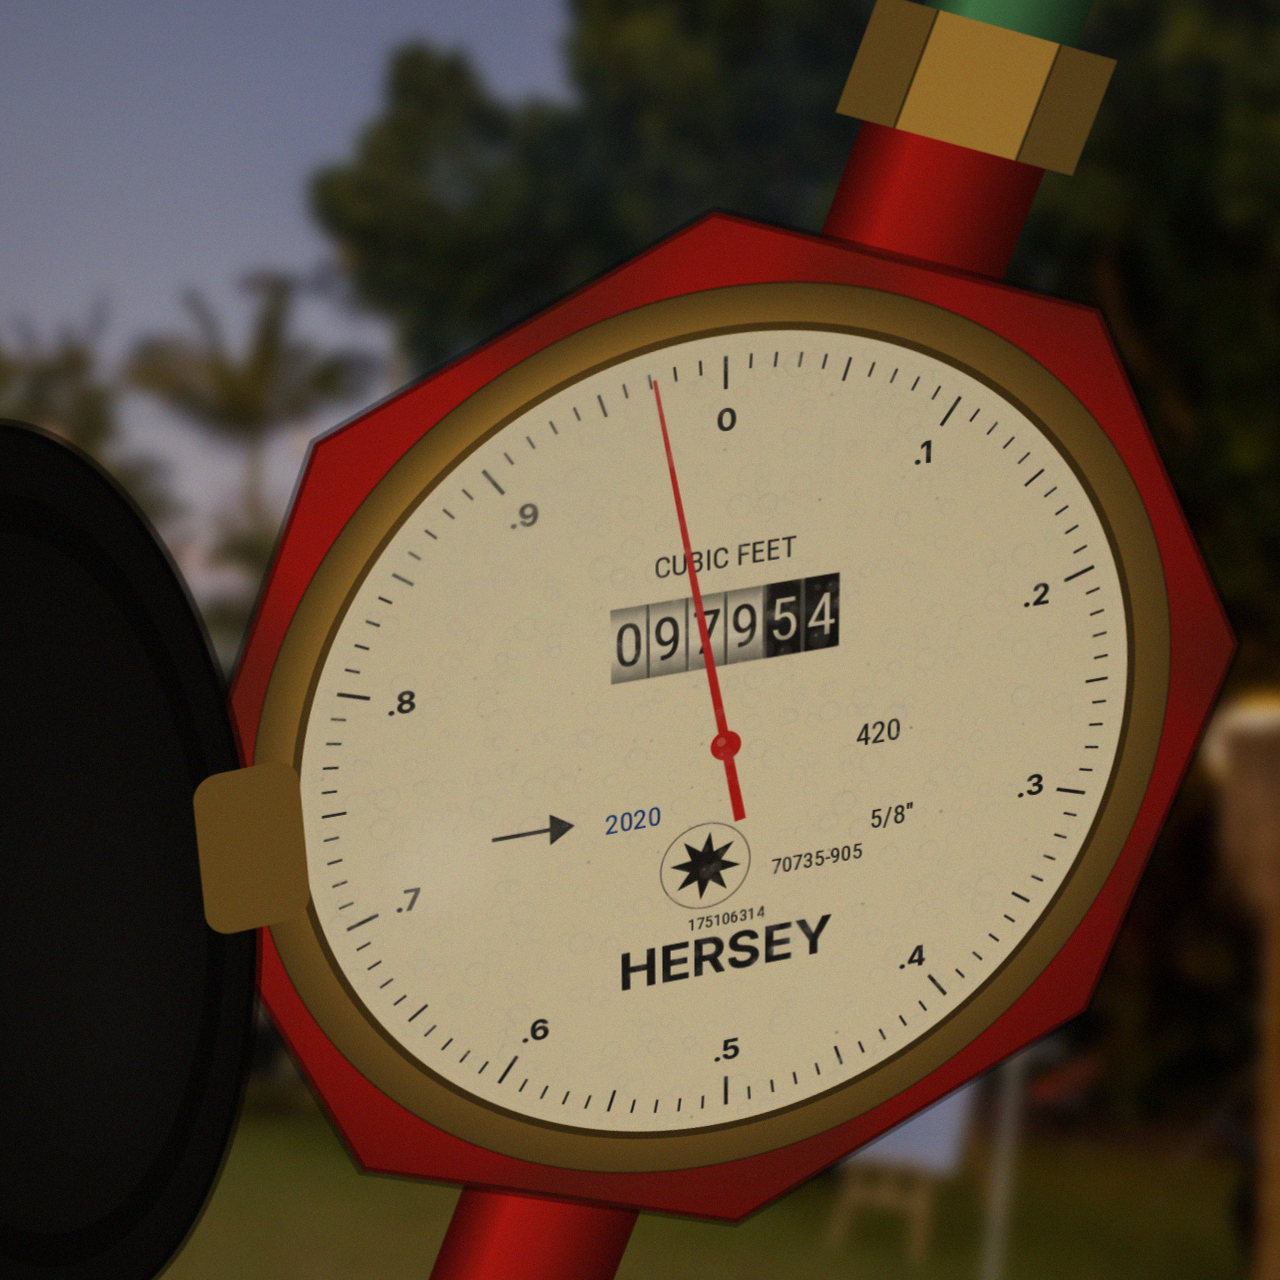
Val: 97953.97
